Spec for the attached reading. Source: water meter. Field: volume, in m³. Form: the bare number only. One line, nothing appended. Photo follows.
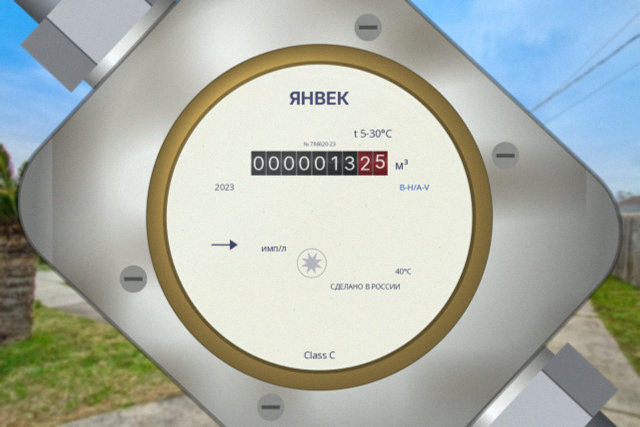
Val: 13.25
